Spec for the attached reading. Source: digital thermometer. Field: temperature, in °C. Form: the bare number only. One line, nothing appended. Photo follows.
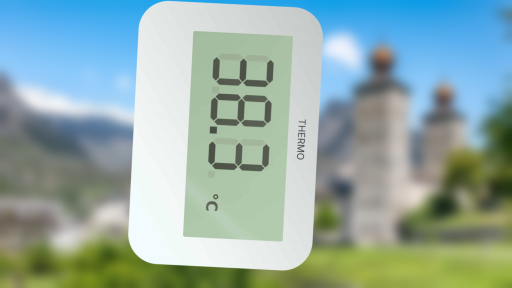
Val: 38.3
